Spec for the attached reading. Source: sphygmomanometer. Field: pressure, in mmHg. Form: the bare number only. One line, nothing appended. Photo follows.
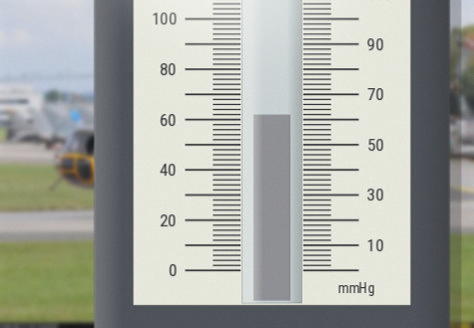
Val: 62
